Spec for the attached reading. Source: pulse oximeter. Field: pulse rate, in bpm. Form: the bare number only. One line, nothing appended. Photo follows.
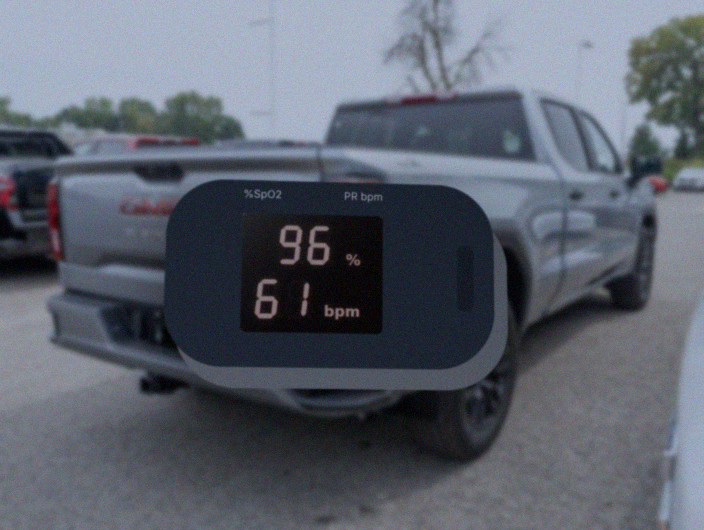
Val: 61
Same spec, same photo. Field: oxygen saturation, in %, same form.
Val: 96
